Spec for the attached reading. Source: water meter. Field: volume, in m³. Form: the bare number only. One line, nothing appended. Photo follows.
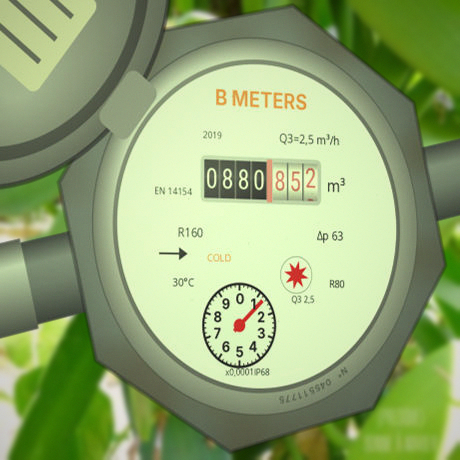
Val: 880.8521
